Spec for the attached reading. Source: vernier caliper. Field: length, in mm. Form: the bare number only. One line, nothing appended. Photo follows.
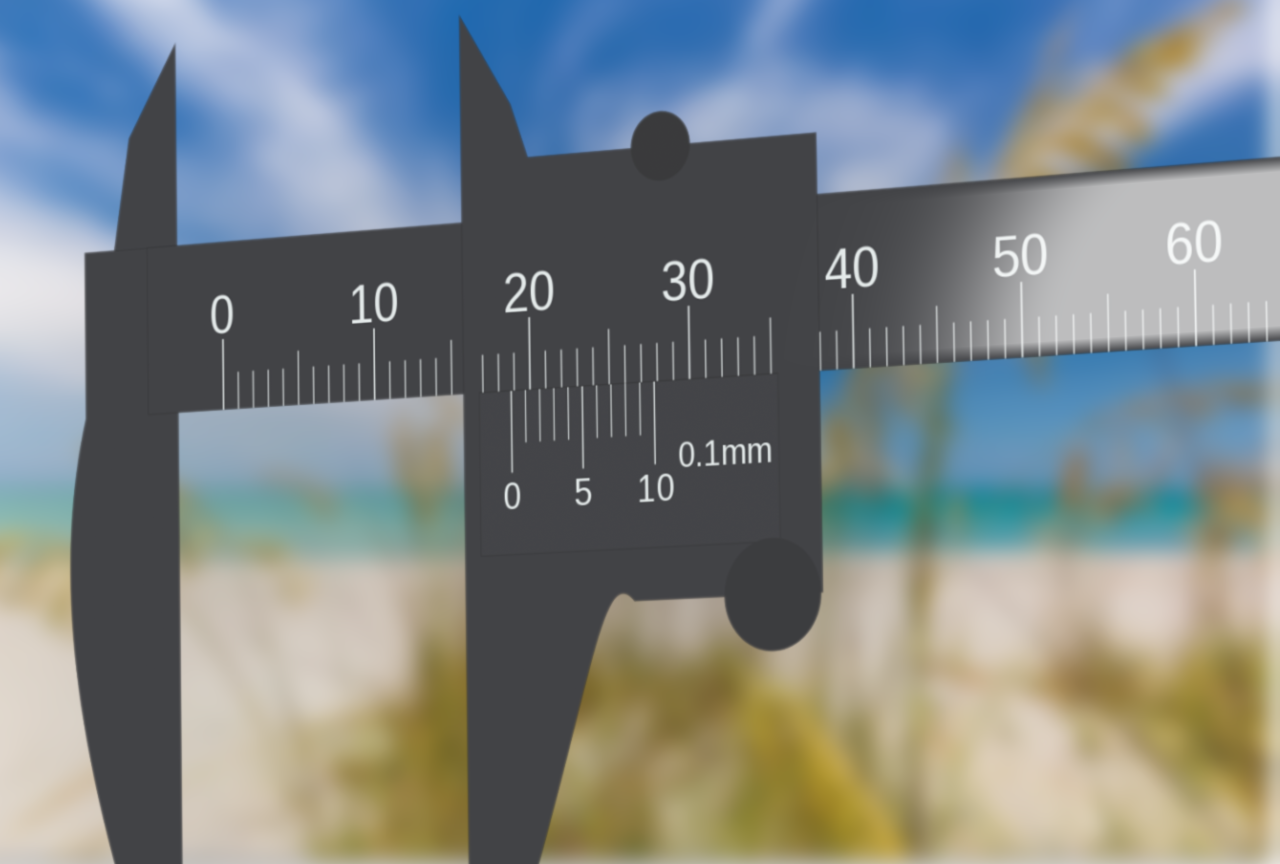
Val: 18.8
